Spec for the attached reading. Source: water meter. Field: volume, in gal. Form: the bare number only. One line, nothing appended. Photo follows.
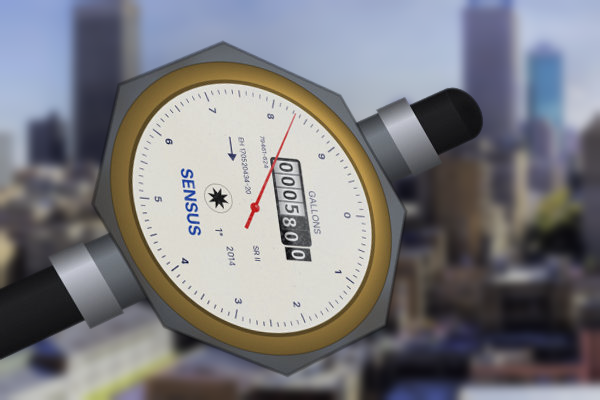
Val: 5798.3
